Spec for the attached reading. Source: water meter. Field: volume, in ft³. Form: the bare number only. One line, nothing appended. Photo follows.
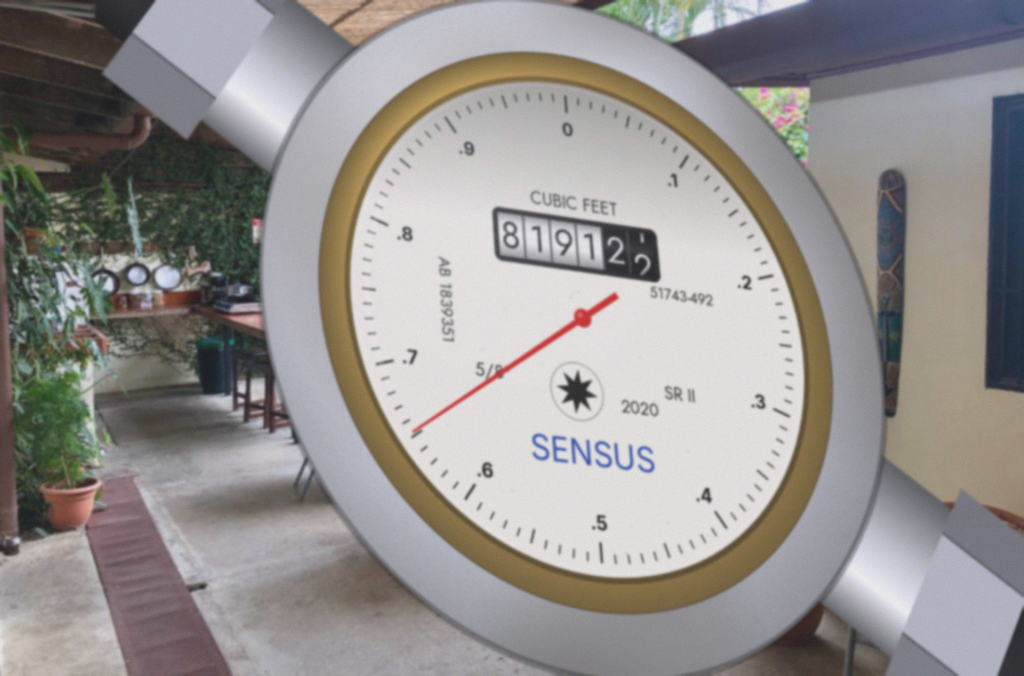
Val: 819121.65
